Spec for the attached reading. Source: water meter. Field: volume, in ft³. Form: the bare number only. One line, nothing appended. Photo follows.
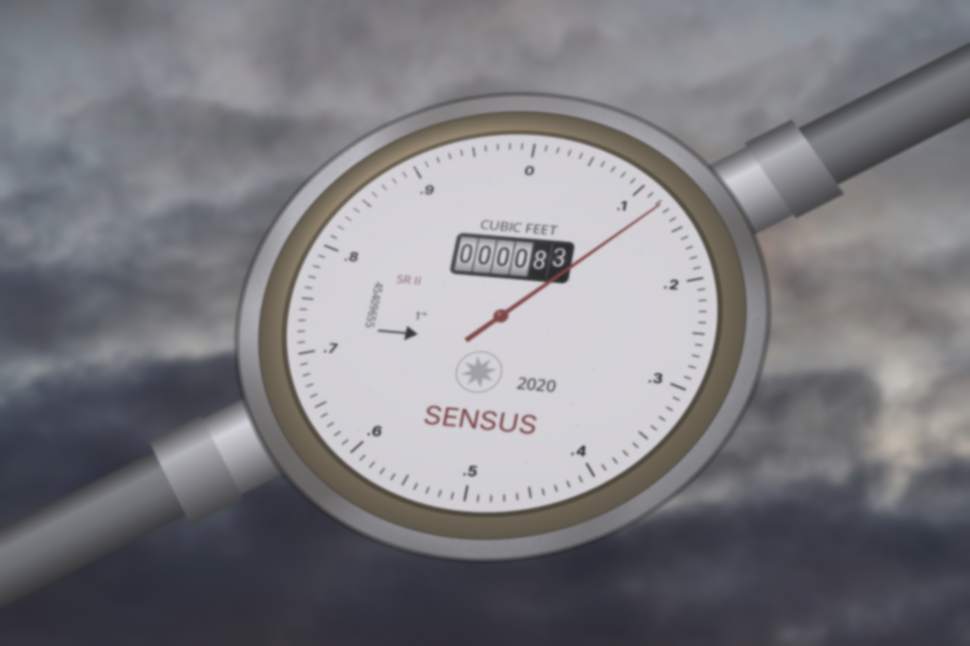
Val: 83.12
